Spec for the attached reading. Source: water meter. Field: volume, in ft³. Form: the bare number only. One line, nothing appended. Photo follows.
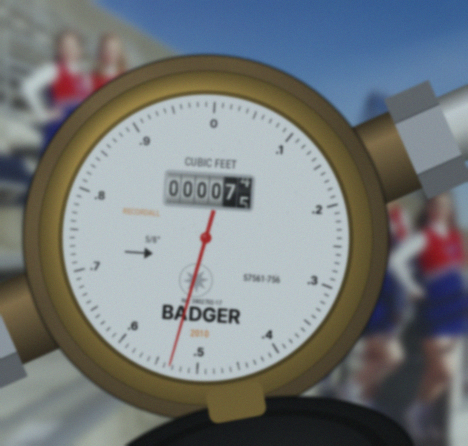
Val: 74.53
